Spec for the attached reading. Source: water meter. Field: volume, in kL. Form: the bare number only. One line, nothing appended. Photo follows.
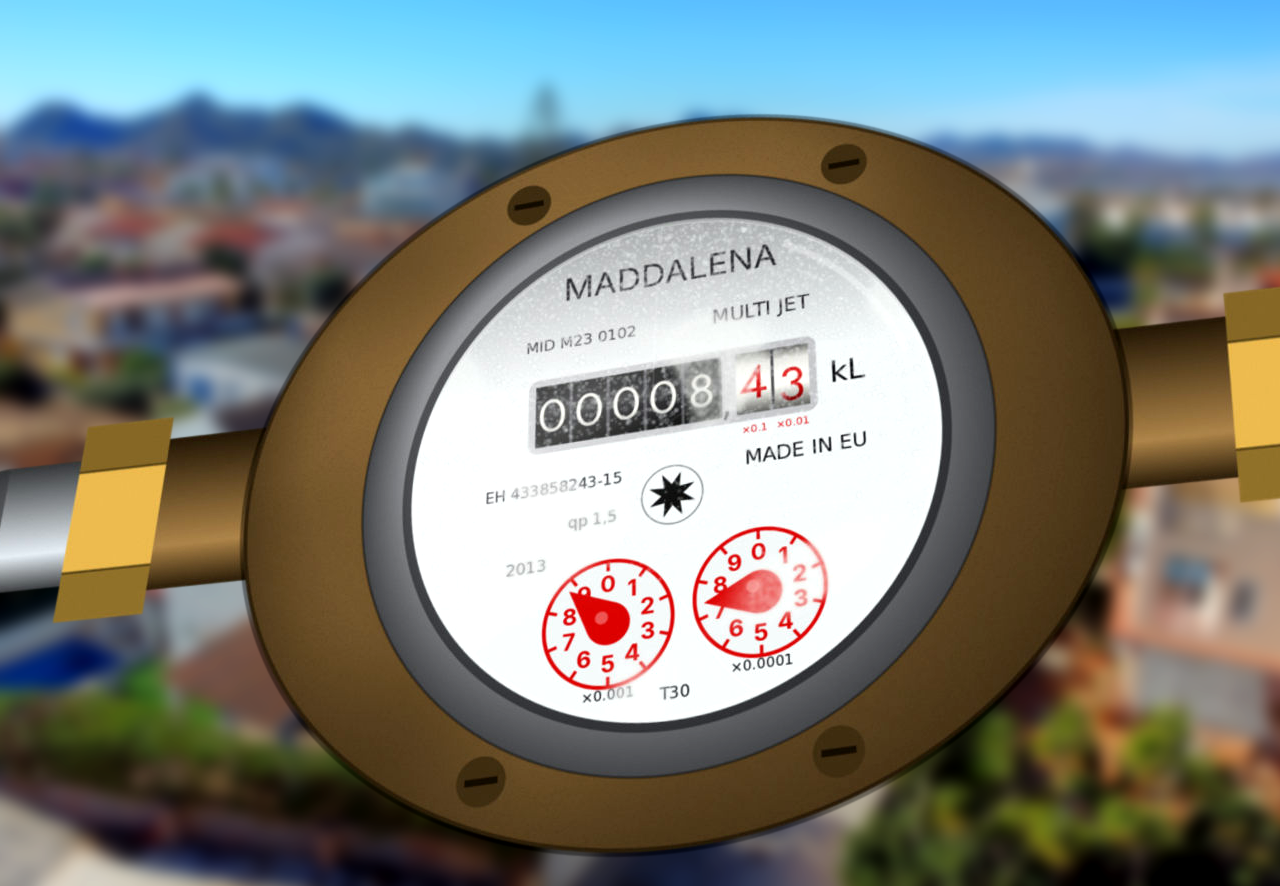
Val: 8.4287
